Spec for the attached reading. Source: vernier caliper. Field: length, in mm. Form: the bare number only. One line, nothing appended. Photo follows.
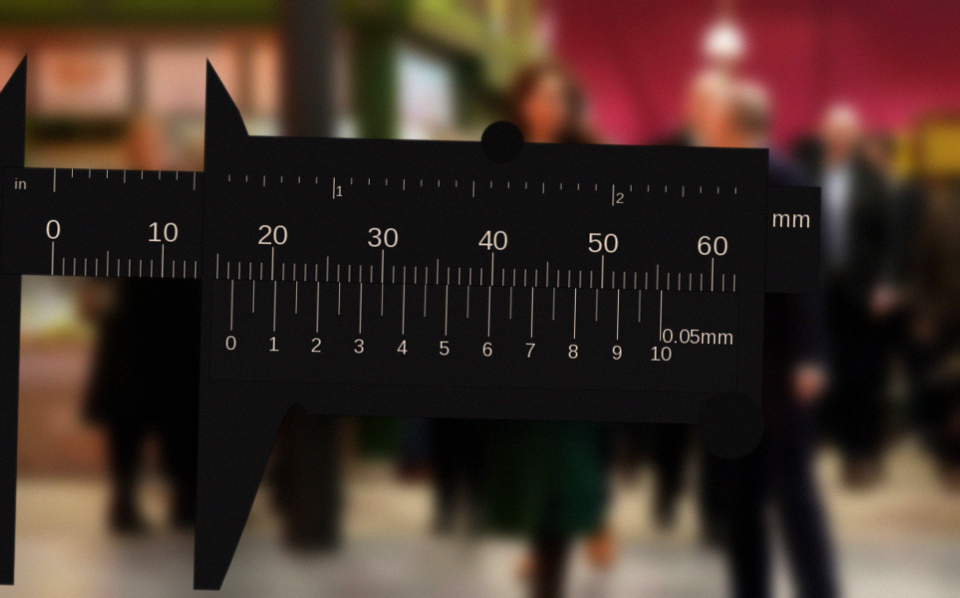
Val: 16.4
